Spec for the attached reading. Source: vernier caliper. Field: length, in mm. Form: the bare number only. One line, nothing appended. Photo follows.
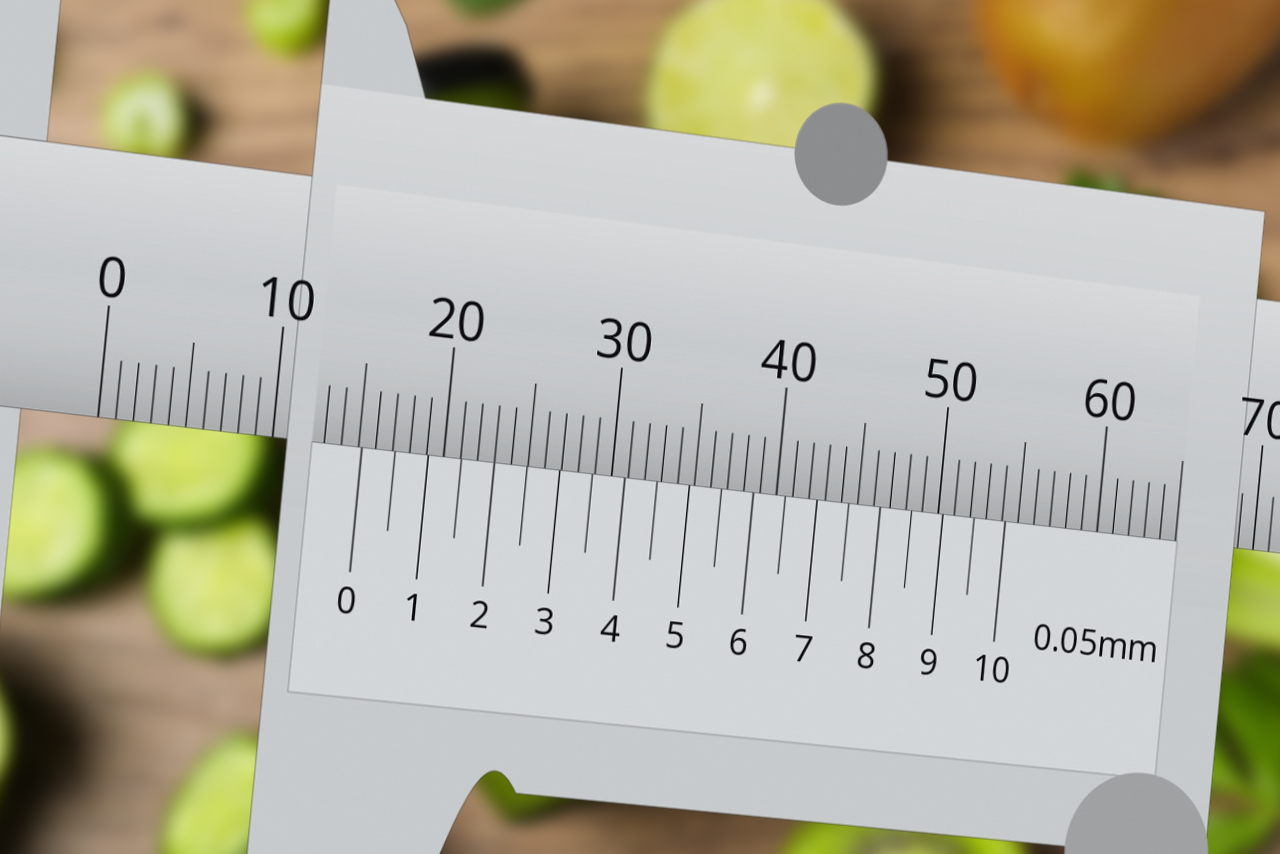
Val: 15.2
